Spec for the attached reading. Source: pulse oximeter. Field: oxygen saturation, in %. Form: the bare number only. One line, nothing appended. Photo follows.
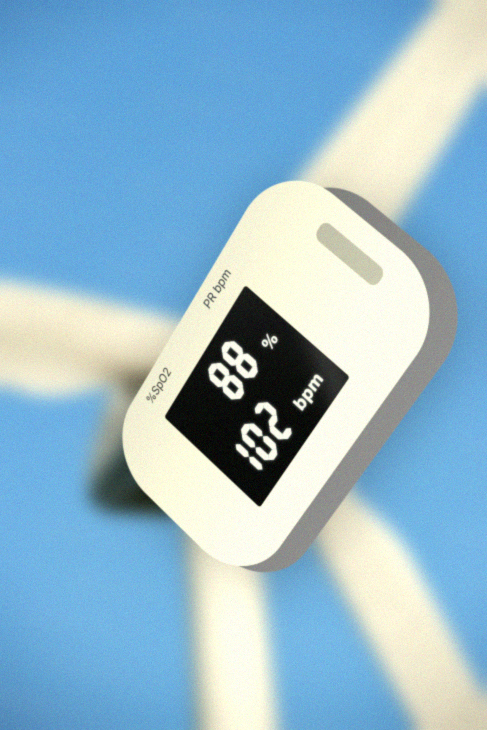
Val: 88
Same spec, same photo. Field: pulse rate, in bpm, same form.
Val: 102
